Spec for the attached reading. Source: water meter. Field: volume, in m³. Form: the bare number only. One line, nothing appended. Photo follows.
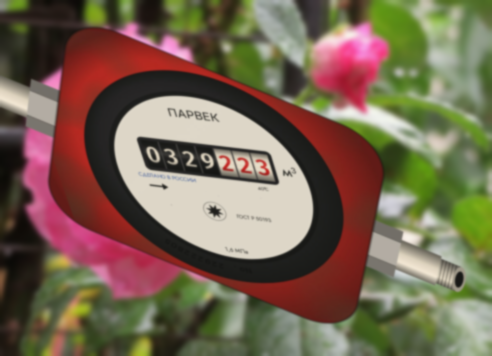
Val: 329.223
